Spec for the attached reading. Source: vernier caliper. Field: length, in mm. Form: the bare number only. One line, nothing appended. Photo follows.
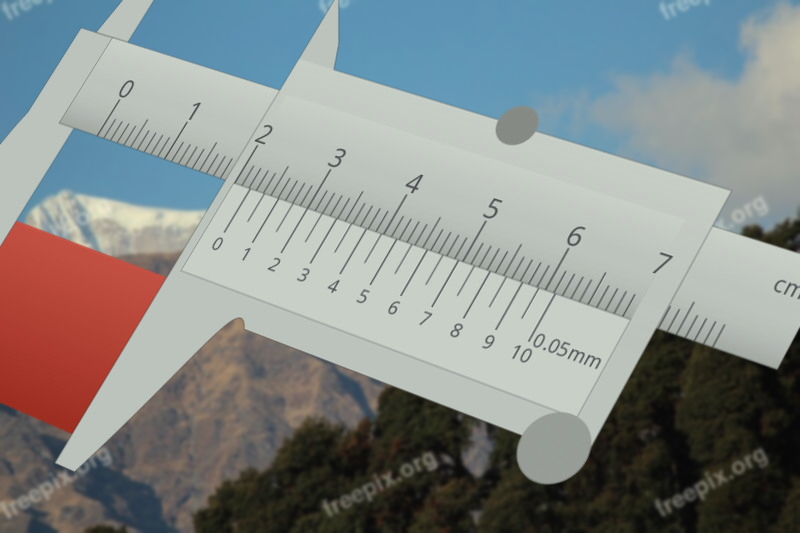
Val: 22.2
